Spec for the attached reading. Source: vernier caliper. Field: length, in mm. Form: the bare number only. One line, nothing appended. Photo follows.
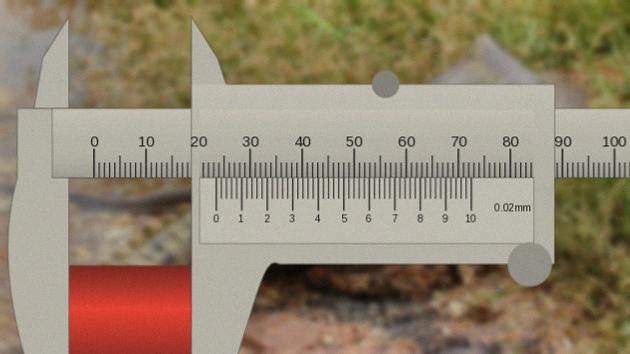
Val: 23.5
